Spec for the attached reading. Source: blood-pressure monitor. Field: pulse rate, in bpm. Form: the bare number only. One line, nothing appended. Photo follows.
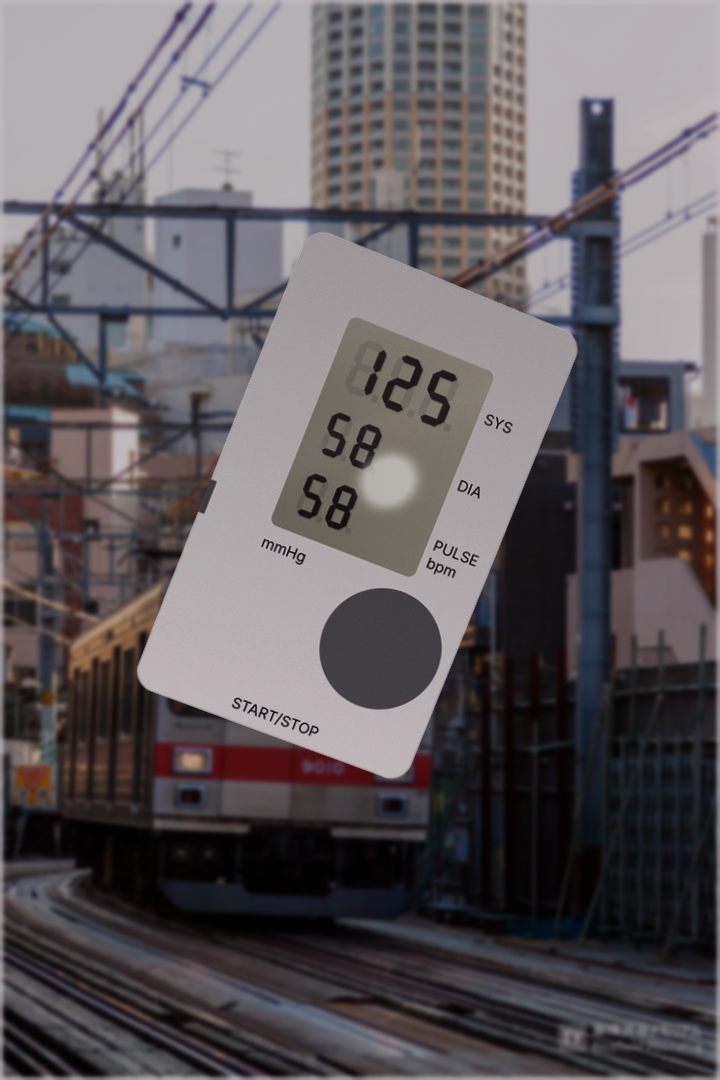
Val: 58
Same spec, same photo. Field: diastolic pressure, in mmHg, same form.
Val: 58
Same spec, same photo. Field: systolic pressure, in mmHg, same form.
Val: 125
